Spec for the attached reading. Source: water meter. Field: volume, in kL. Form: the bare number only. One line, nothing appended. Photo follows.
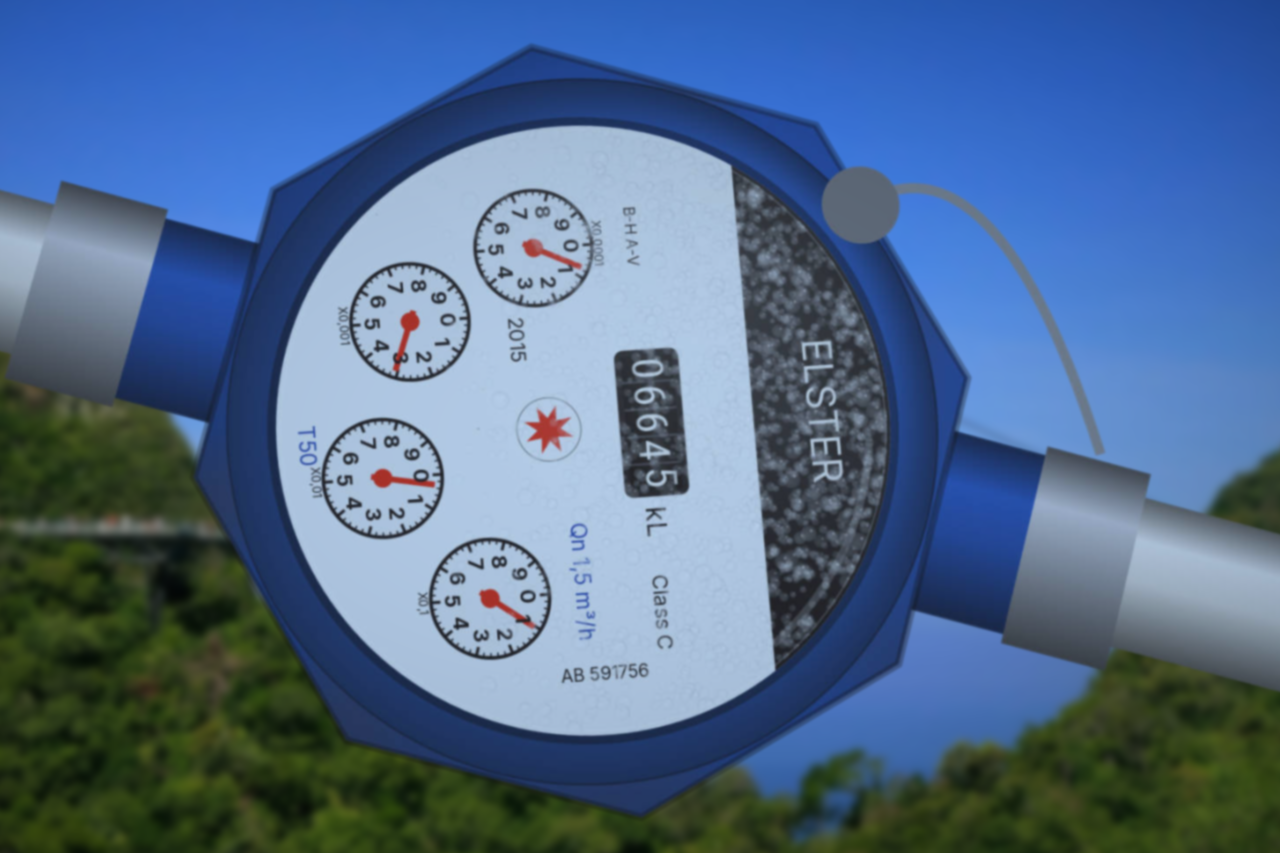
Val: 6645.1030
